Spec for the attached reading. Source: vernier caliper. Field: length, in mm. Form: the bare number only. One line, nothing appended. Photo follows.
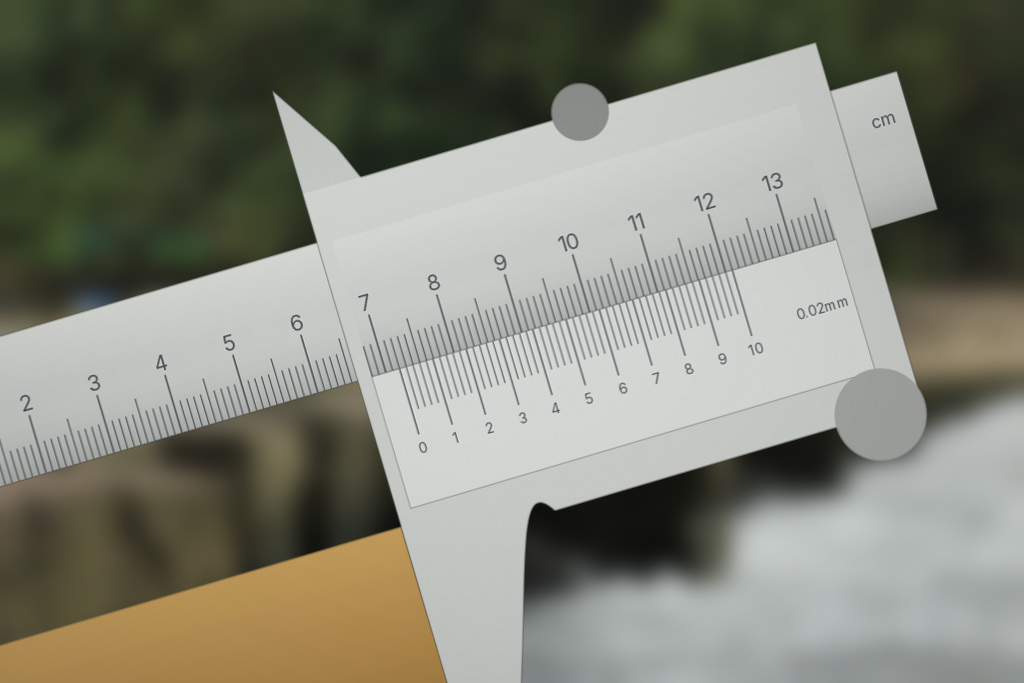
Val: 72.0
